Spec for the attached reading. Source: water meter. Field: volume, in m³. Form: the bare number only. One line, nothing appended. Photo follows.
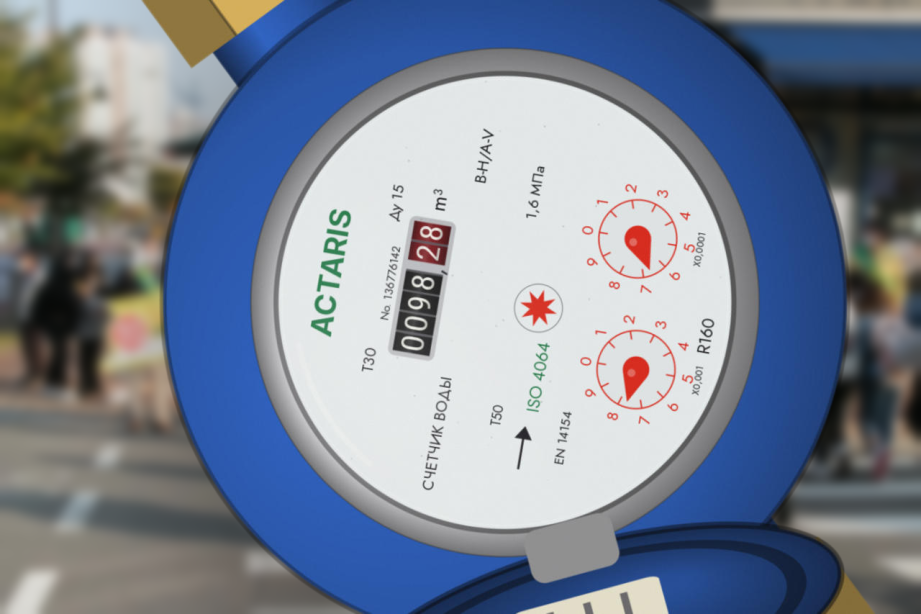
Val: 98.2876
